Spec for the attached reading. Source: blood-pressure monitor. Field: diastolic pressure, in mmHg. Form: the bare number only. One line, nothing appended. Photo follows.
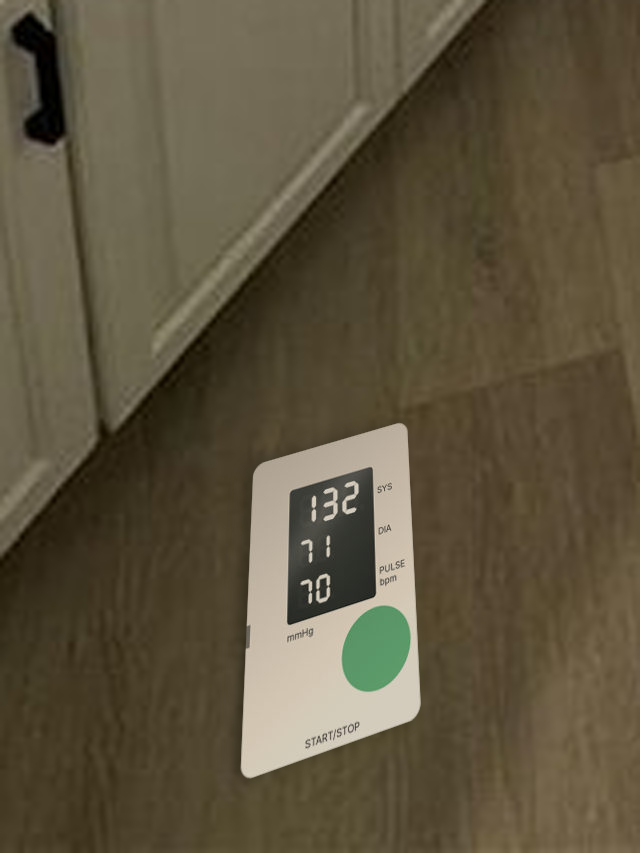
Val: 71
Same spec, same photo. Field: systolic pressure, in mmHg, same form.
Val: 132
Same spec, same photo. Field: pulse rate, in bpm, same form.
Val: 70
